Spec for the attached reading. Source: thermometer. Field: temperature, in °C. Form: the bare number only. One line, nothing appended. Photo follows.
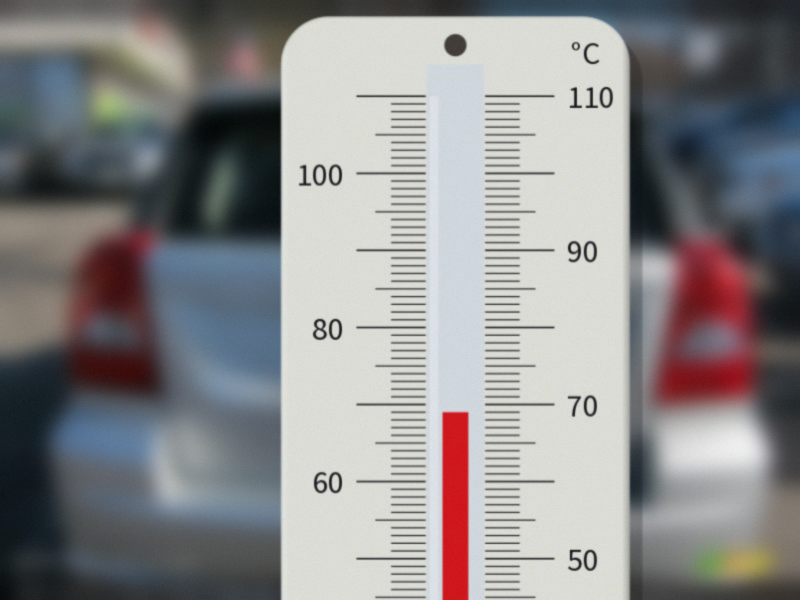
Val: 69
